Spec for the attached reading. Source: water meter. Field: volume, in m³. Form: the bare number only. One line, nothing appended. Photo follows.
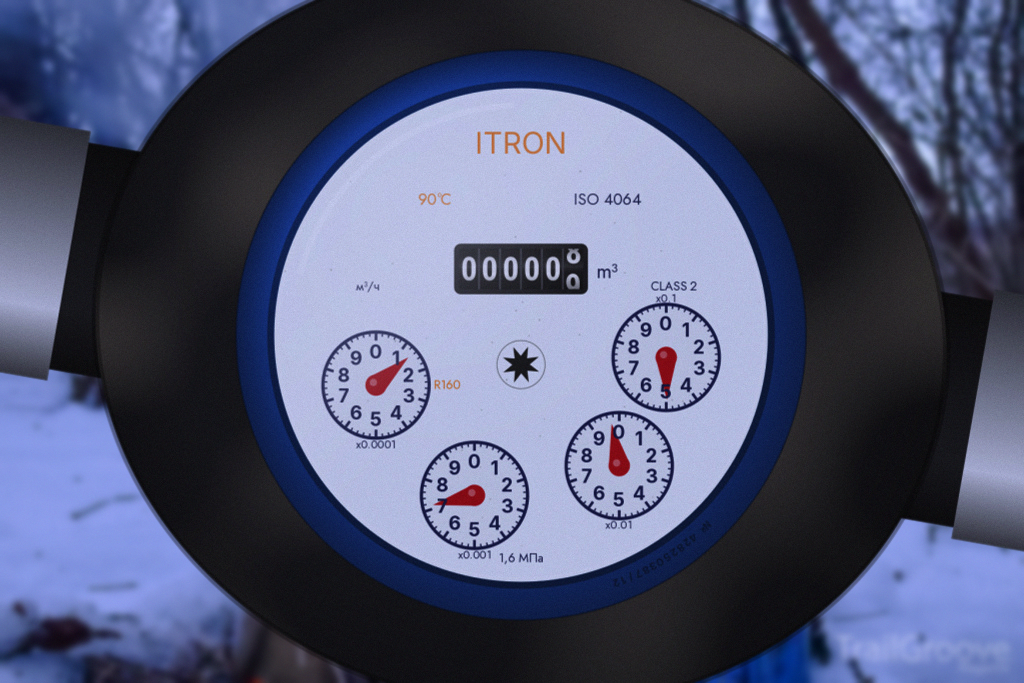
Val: 8.4971
